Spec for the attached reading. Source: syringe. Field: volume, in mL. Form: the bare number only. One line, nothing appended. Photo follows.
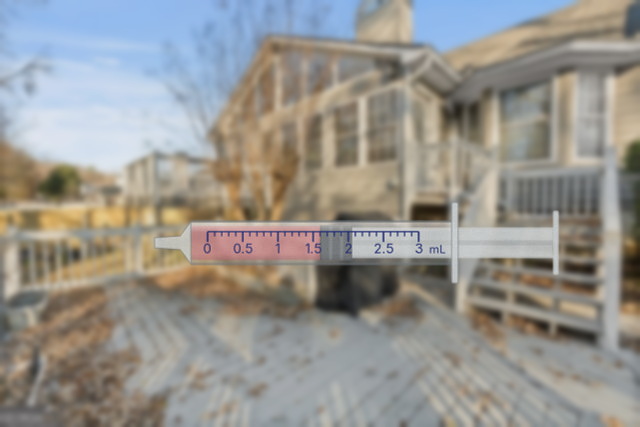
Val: 1.6
